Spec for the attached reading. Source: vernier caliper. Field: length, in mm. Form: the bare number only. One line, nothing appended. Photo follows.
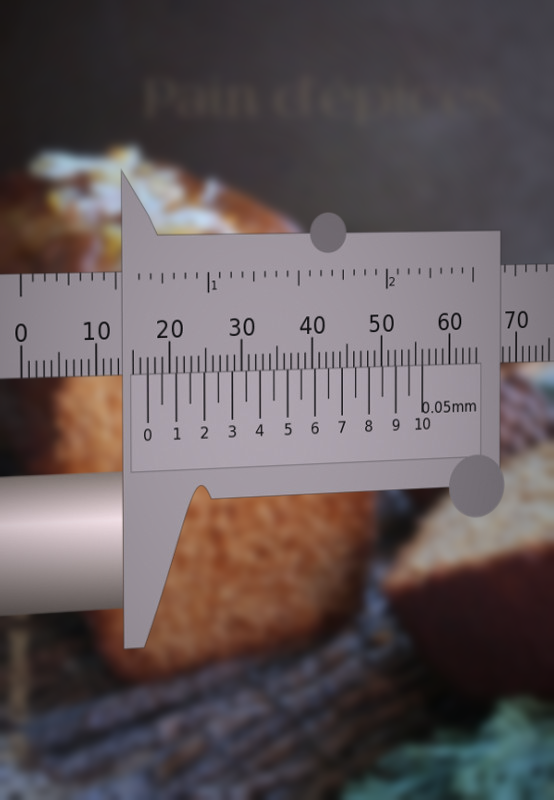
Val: 17.0
